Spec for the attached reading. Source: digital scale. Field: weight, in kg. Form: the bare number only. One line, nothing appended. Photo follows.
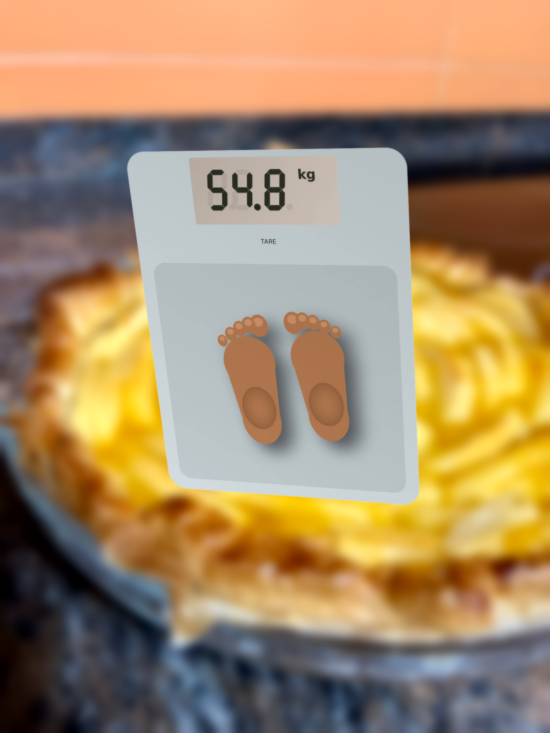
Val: 54.8
